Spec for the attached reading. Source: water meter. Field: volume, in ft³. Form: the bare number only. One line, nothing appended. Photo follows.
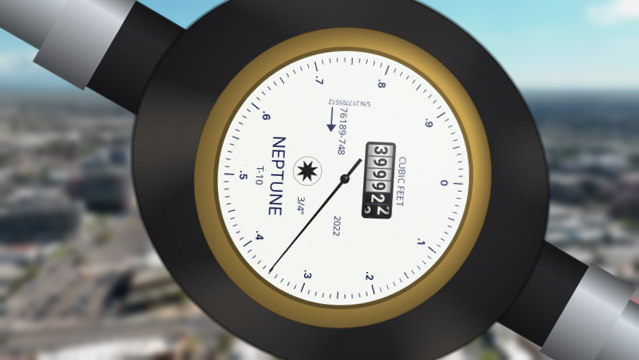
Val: 399922.35
